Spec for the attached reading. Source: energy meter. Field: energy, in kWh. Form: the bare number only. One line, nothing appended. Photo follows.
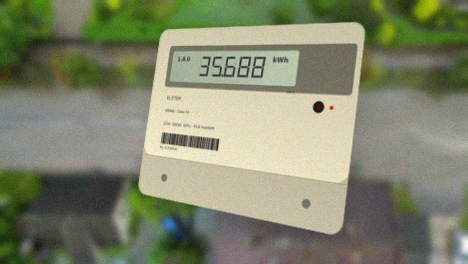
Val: 35.688
